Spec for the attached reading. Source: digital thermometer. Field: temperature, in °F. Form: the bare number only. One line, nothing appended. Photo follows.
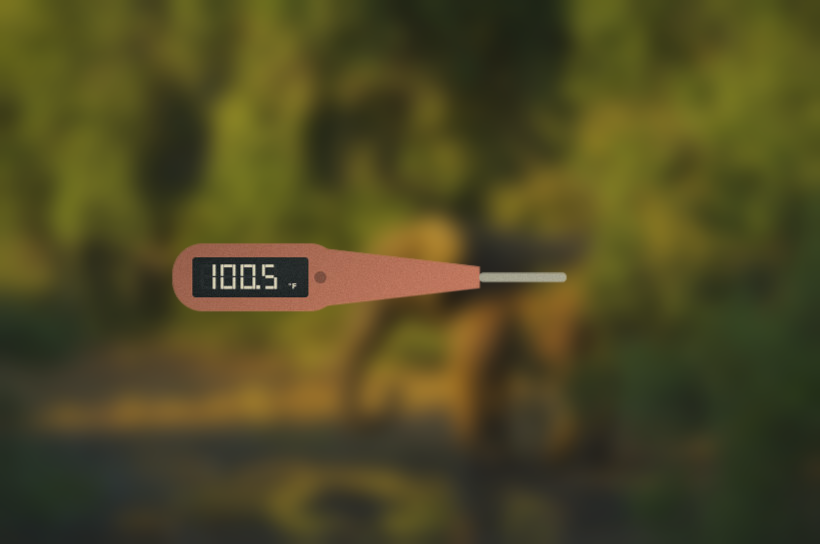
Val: 100.5
